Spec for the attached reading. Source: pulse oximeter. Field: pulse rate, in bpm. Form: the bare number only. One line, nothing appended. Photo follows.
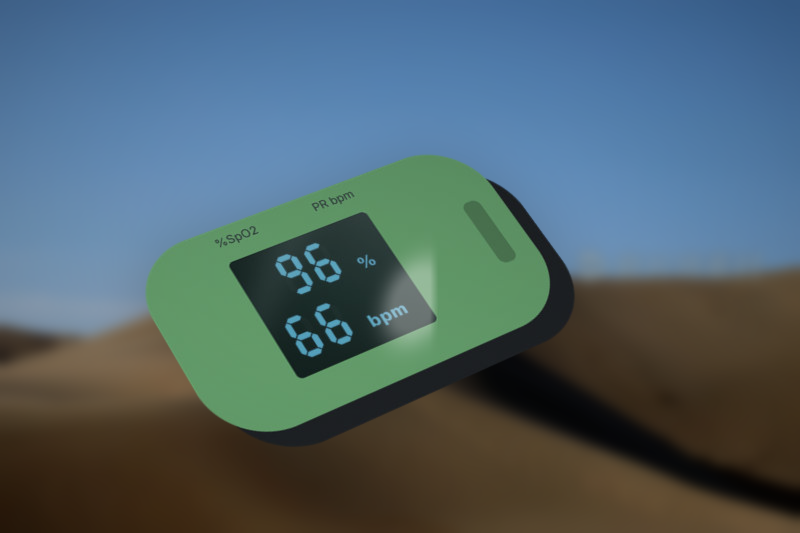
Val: 66
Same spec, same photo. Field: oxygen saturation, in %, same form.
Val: 96
